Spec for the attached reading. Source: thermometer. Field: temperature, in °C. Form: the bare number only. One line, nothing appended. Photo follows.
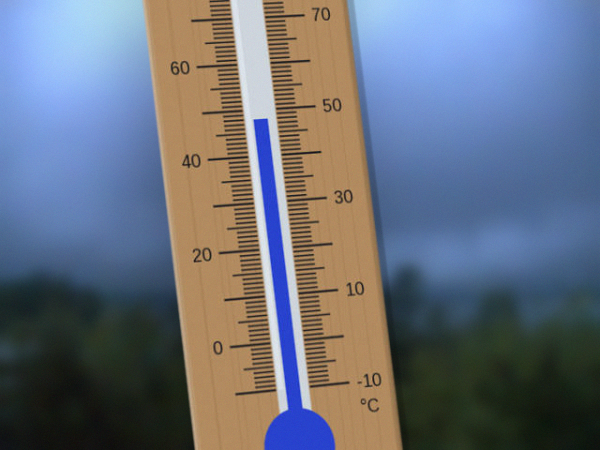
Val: 48
